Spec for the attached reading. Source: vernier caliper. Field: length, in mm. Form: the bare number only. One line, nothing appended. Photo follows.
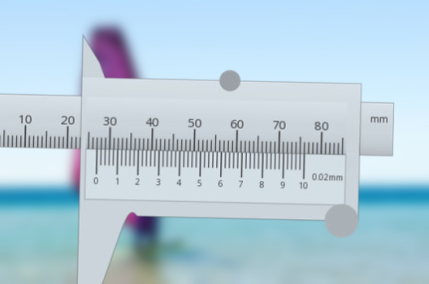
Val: 27.0
